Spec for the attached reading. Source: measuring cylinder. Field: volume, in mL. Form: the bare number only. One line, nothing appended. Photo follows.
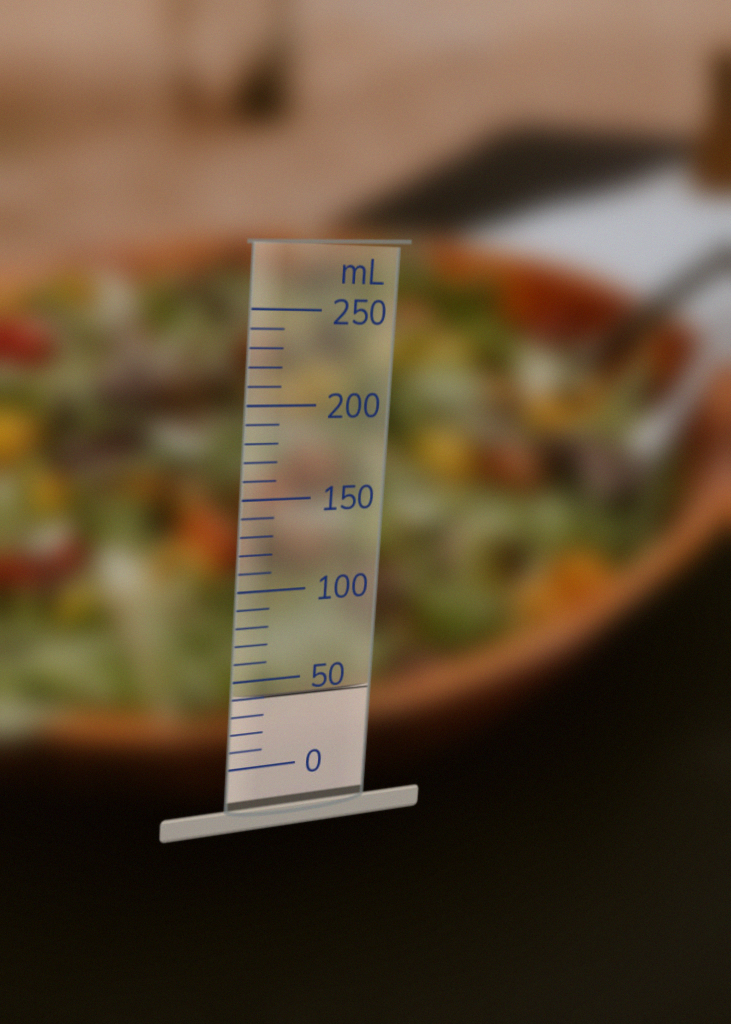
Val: 40
